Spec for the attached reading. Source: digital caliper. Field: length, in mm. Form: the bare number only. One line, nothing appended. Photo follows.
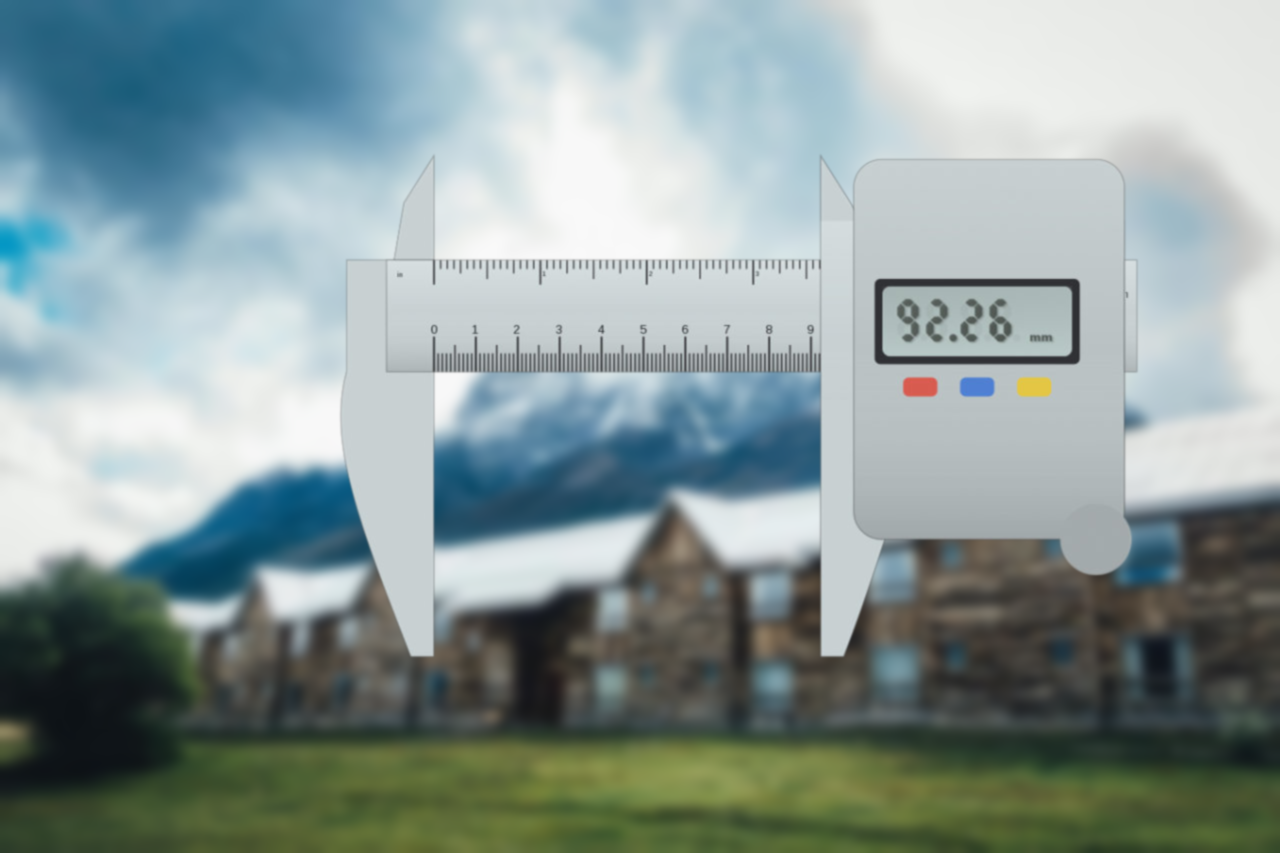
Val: 92.26
